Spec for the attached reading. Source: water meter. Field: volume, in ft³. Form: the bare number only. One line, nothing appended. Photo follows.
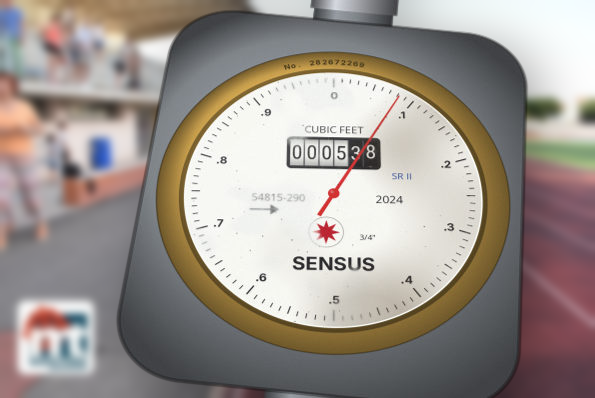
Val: 538.08
